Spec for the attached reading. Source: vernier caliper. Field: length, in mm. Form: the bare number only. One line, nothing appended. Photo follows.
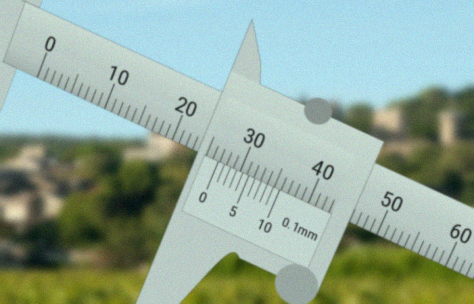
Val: 26.8
